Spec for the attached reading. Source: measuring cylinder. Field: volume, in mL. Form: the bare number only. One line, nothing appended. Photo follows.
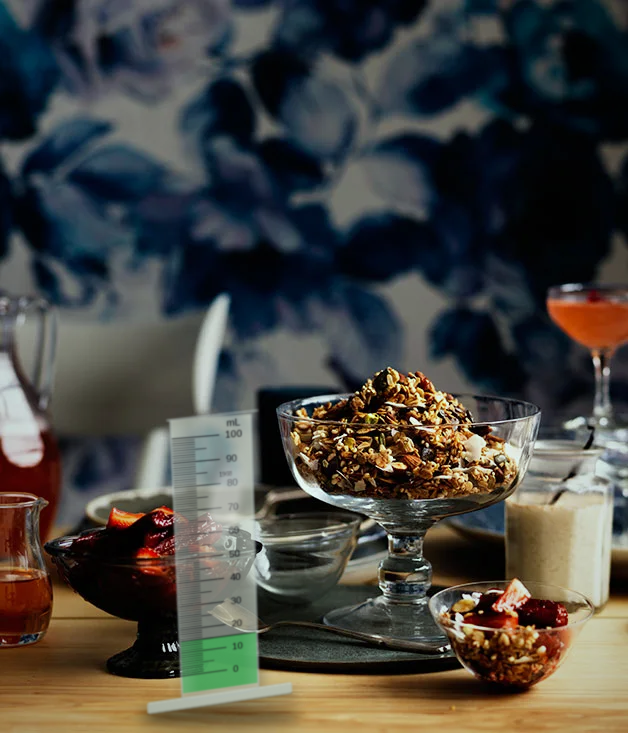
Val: 15
